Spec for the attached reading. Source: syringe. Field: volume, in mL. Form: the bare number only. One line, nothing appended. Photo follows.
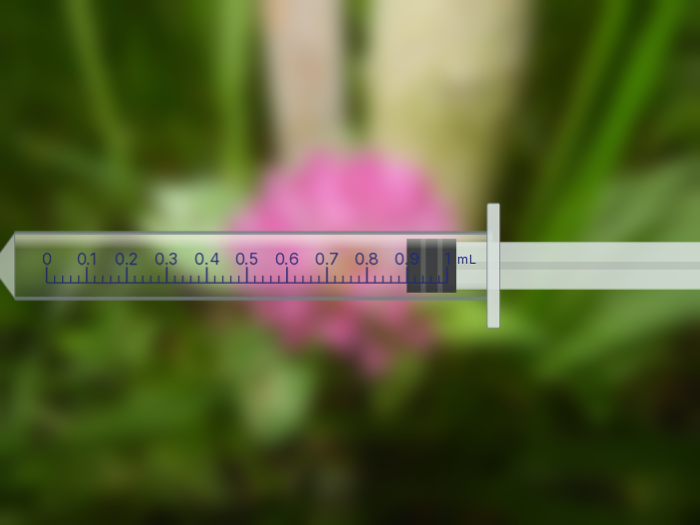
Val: 0.9
